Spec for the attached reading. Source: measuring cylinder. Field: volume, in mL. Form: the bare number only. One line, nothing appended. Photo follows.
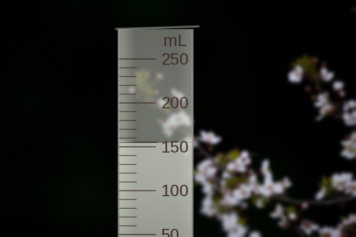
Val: 155
